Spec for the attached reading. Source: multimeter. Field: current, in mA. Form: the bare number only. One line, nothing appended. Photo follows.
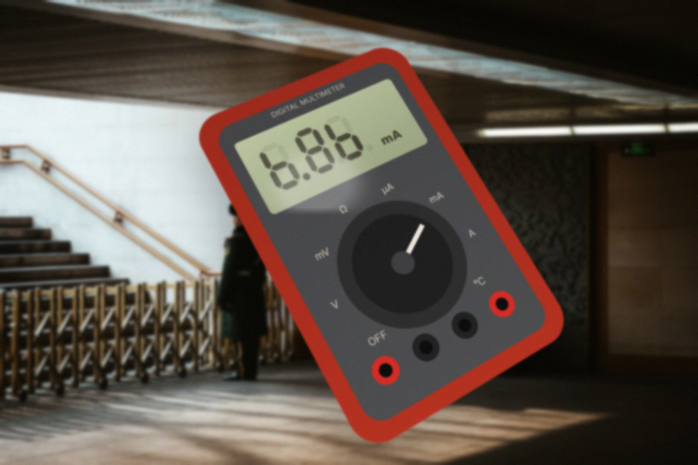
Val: 6.86
